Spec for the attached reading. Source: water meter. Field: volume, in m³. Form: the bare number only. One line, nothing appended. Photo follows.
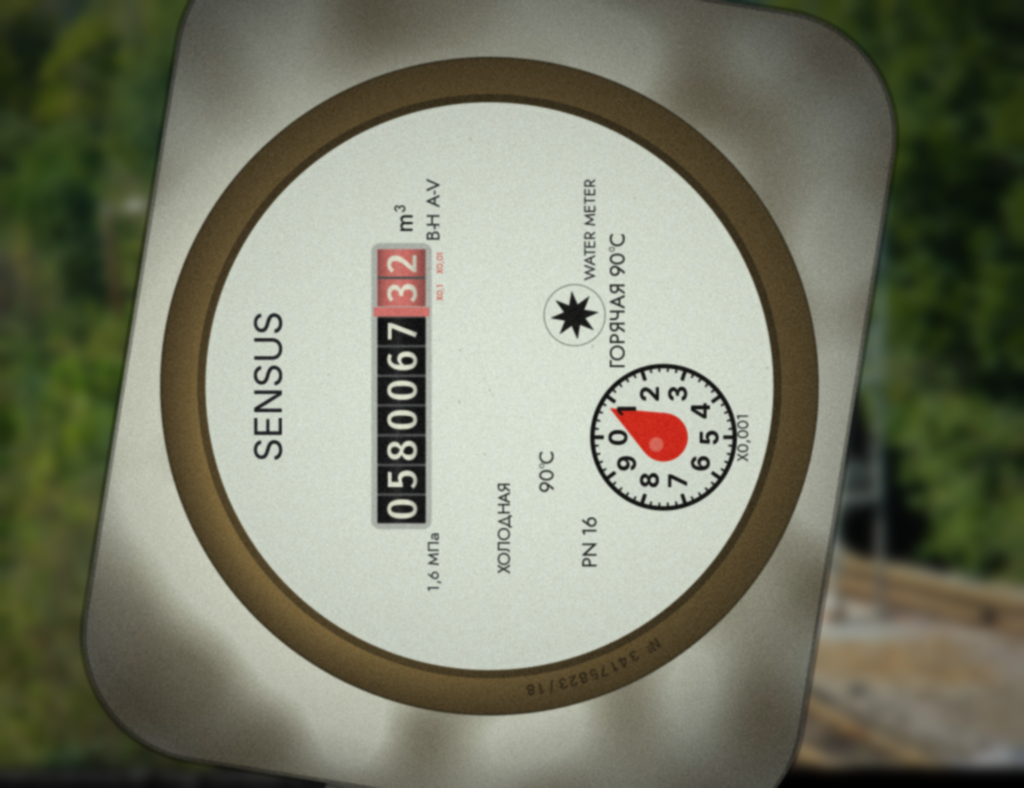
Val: 580067.320
